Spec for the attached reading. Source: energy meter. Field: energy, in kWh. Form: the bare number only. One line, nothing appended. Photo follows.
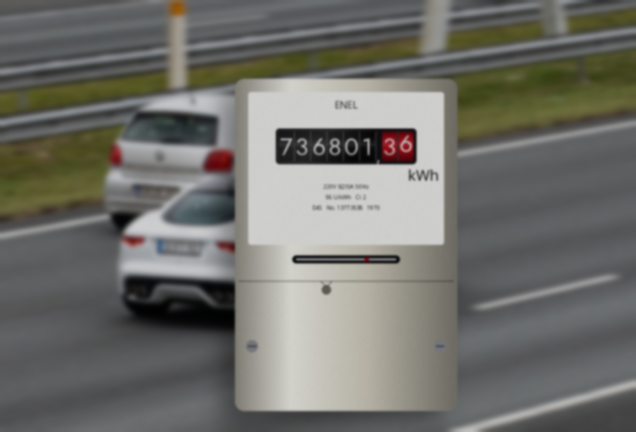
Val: 736801.36
